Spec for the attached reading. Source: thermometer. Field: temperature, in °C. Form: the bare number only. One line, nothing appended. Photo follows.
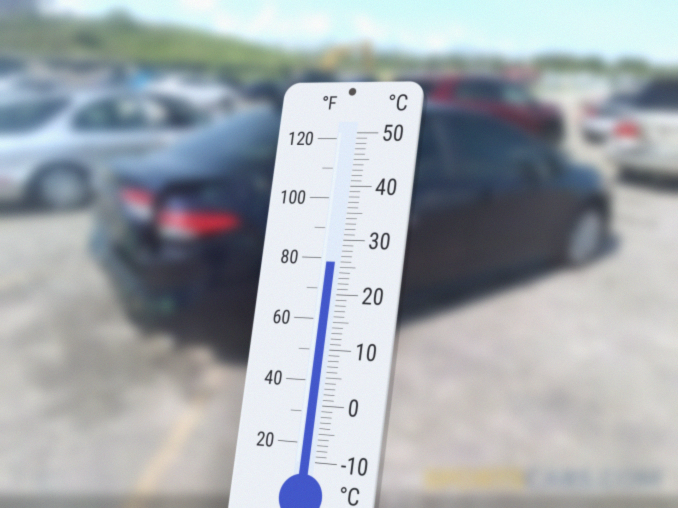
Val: 26
